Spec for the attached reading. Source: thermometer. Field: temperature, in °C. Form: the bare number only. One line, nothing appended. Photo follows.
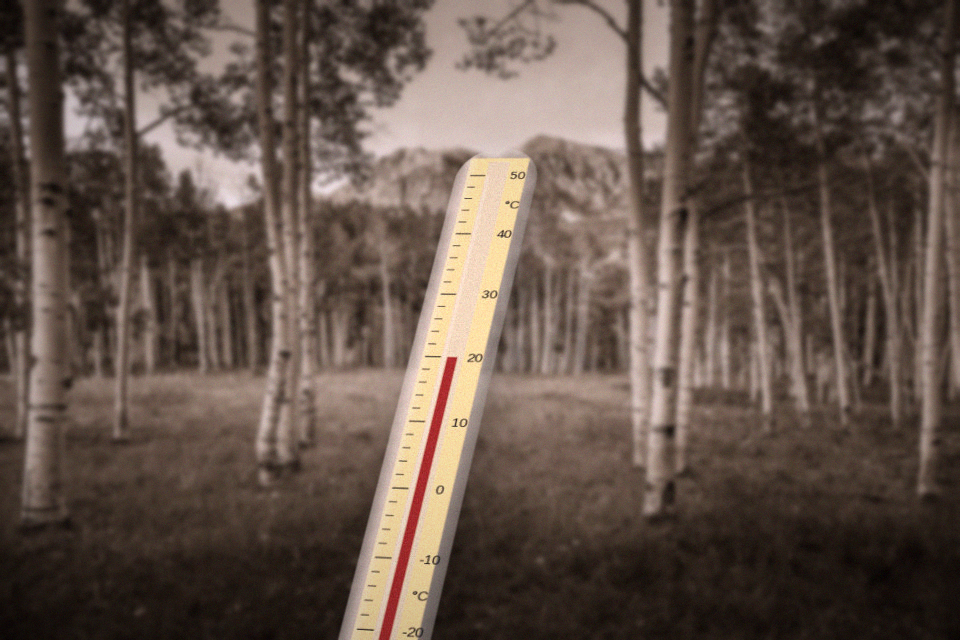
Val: 20
